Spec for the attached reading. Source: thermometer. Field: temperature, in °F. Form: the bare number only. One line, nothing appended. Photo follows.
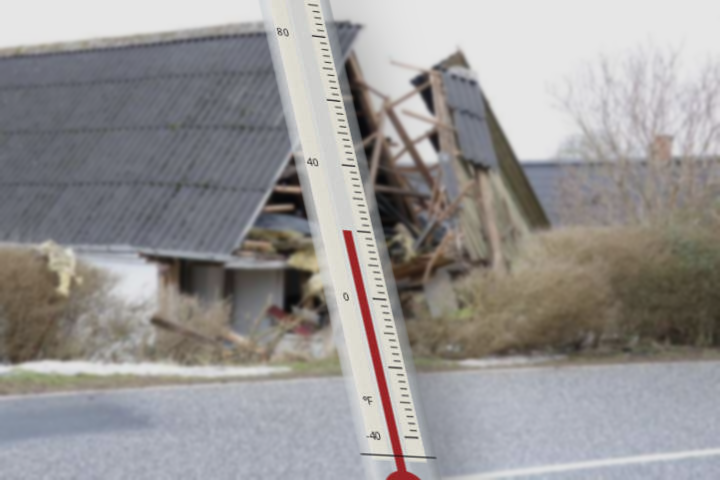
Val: 20
